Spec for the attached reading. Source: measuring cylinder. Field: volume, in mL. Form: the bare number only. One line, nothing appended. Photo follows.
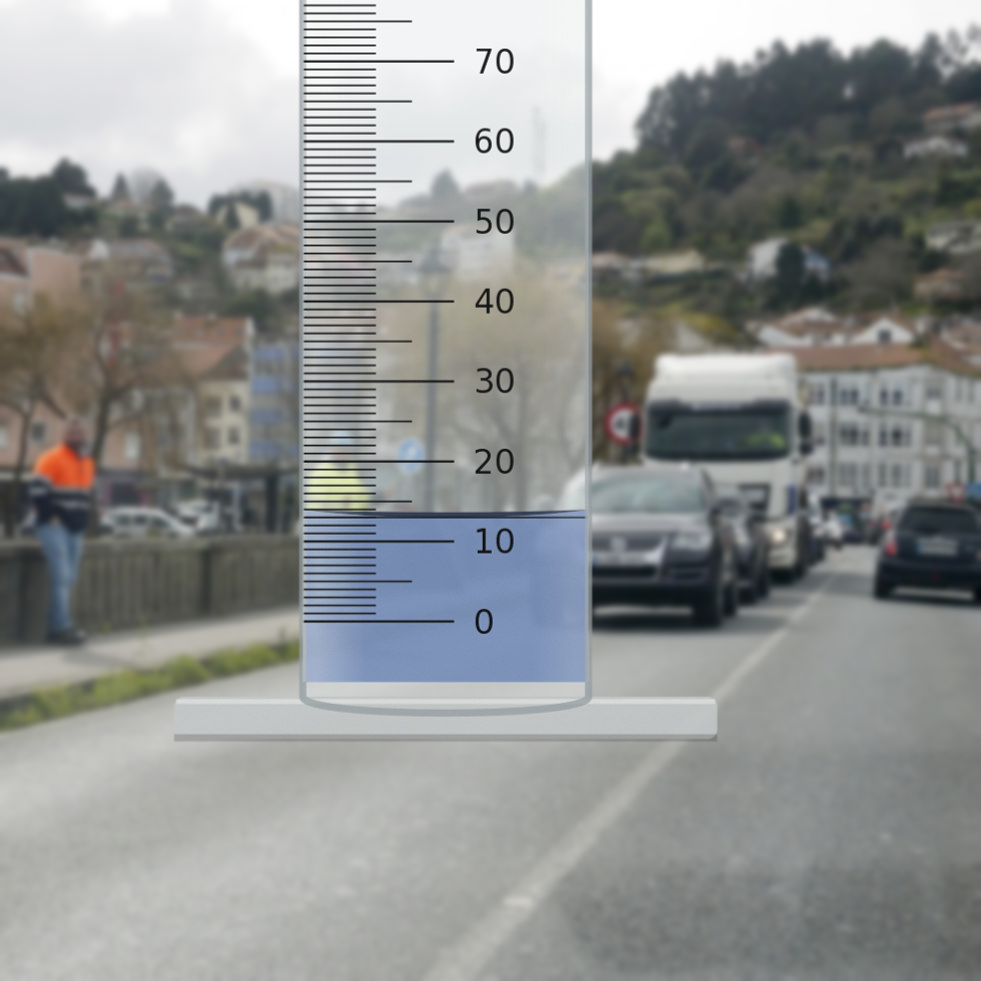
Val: 13
